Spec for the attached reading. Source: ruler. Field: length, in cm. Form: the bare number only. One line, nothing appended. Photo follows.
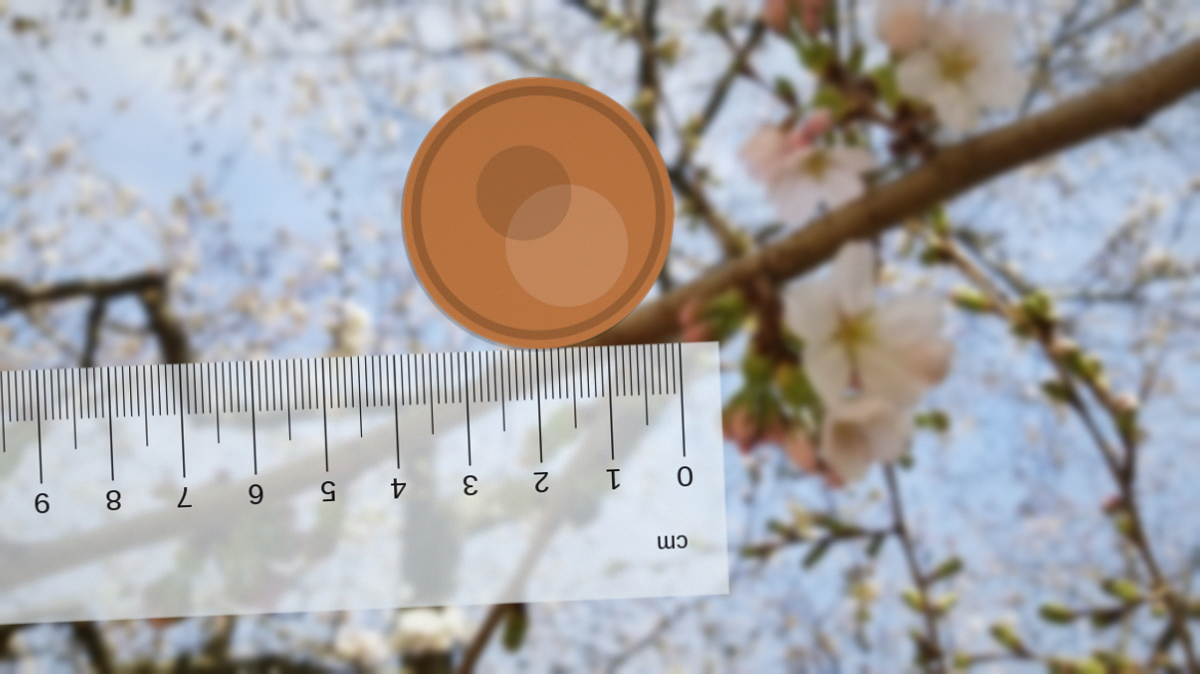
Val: 3.8
